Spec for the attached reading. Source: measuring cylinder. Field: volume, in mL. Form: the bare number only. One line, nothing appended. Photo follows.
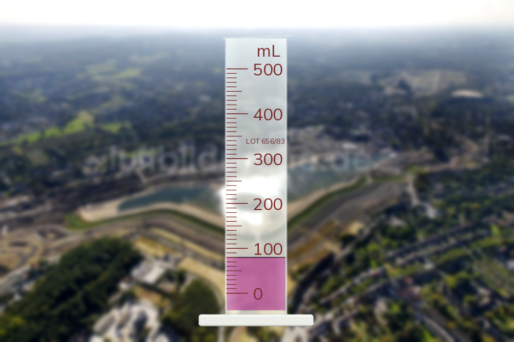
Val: 80
